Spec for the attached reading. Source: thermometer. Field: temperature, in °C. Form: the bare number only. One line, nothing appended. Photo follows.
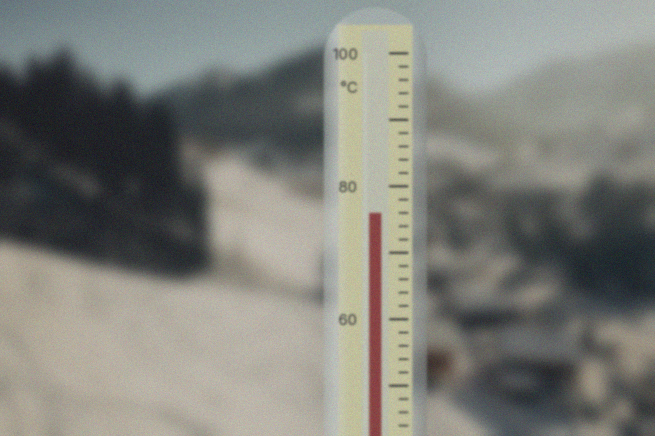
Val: 76
